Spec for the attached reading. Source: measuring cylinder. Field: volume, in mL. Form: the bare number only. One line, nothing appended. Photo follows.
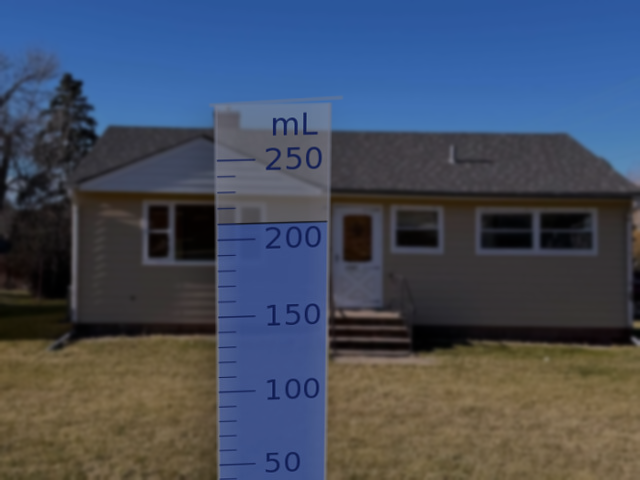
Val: 210
